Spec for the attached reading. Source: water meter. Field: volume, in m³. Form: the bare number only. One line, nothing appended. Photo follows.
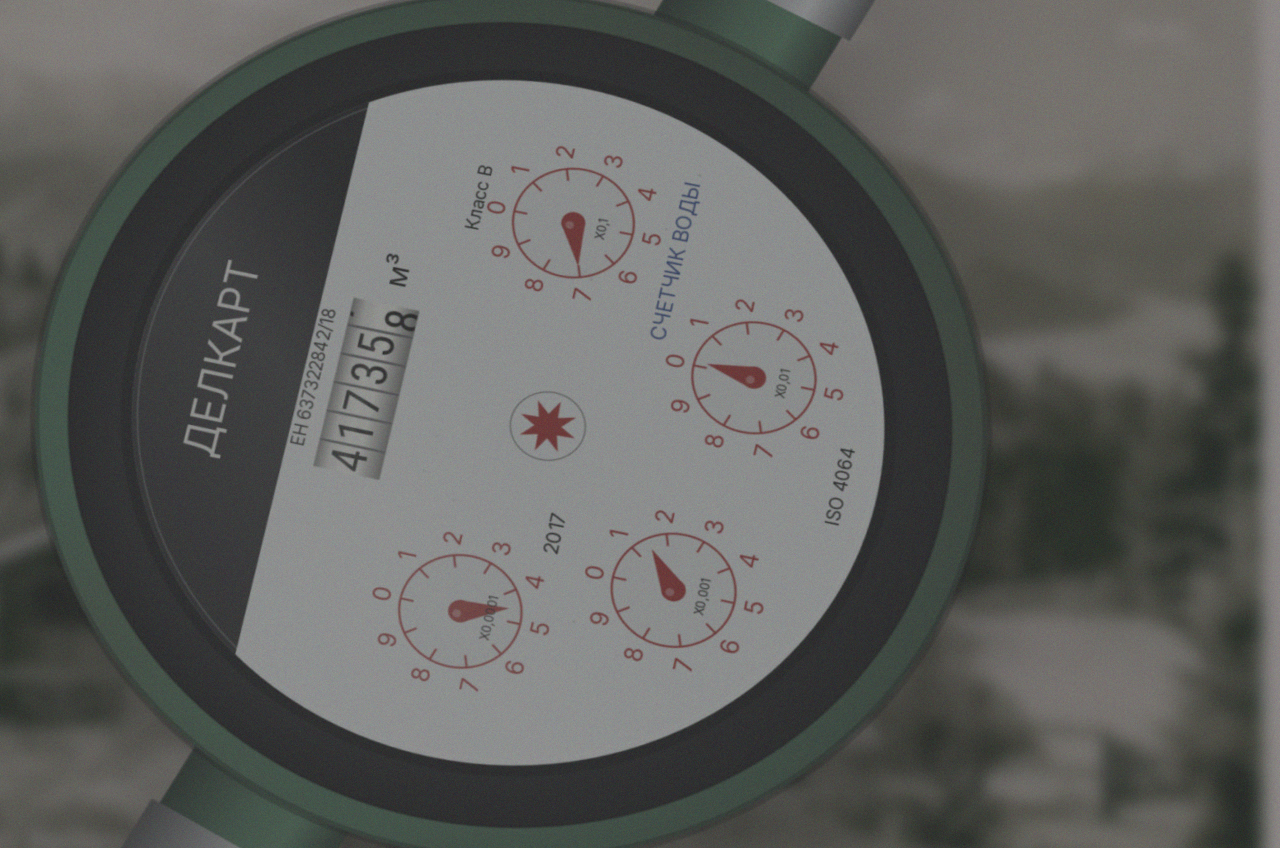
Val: 417357.7014
